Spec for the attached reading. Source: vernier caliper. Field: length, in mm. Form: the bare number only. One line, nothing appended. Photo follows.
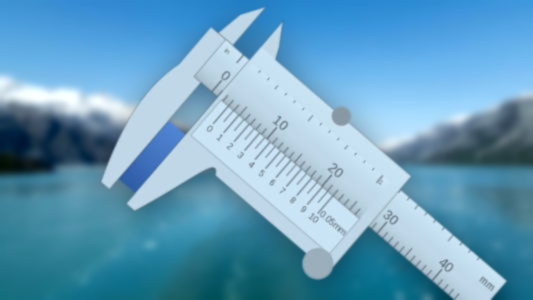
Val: 3.0
